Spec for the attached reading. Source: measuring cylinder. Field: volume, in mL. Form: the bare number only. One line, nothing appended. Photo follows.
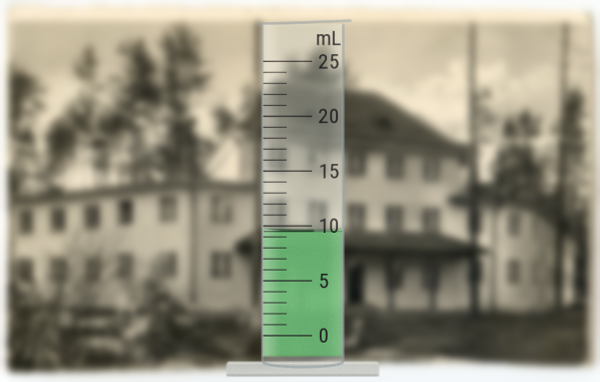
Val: 9.5
